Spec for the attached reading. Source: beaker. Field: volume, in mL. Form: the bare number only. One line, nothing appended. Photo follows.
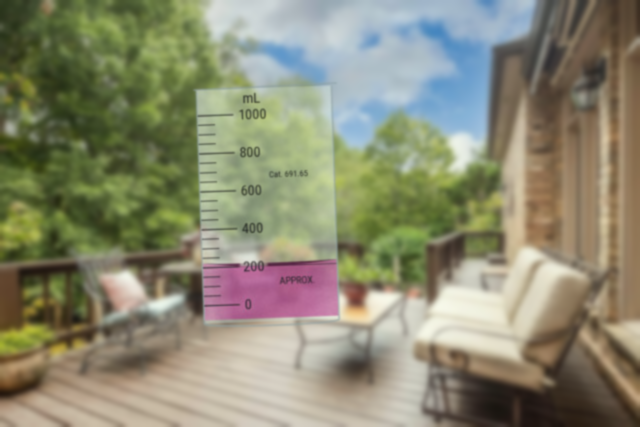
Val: 200
